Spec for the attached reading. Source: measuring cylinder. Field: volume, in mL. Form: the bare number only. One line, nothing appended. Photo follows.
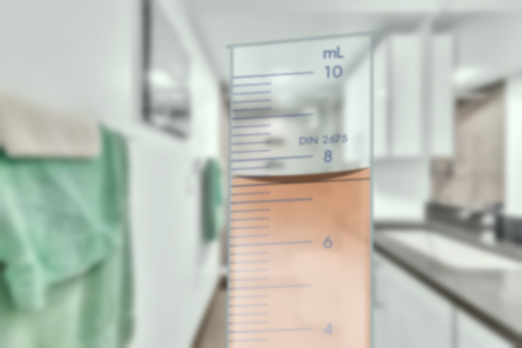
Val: 7.4
